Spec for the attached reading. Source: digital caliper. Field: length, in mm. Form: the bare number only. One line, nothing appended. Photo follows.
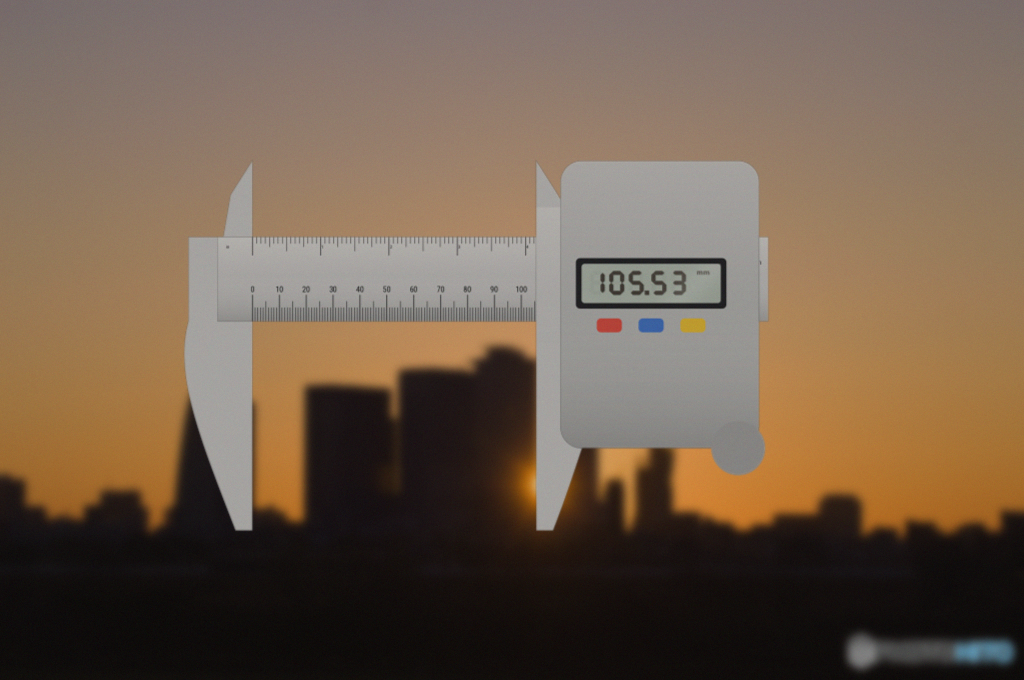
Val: 105.53
